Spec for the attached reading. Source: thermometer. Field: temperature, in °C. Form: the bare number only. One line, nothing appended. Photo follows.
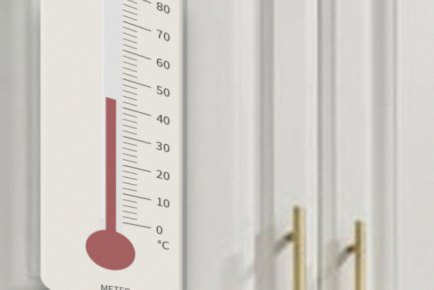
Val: 42
